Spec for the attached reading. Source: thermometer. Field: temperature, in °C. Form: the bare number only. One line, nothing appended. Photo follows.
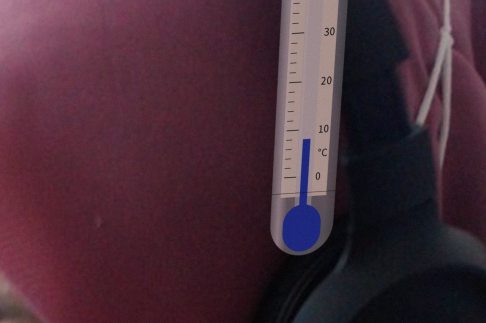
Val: 8
